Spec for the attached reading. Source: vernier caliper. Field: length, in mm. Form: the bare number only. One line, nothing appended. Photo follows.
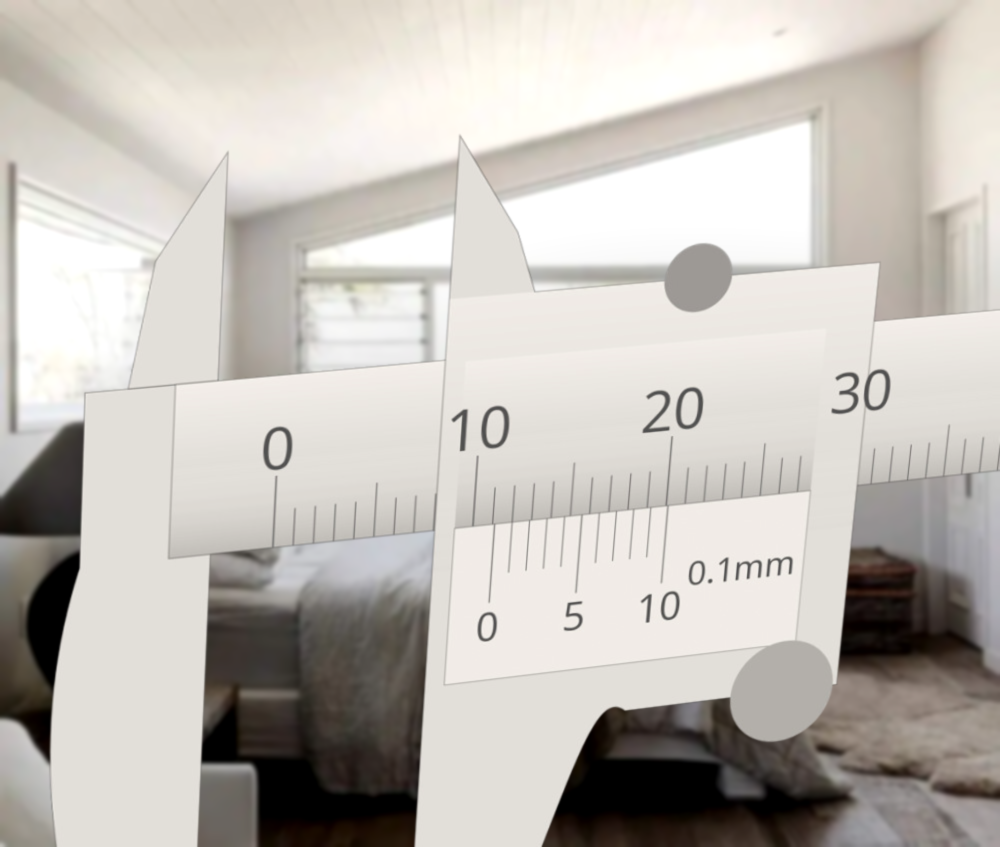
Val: 11.1
